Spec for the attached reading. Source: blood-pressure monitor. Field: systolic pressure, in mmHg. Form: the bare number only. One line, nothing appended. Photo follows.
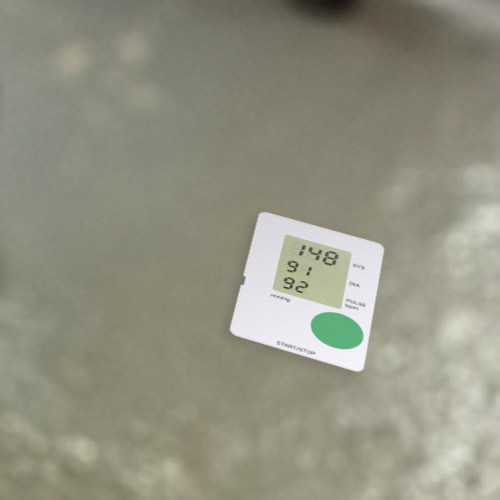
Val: 148
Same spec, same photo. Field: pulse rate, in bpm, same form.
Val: 92
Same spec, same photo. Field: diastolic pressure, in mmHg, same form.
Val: 91
